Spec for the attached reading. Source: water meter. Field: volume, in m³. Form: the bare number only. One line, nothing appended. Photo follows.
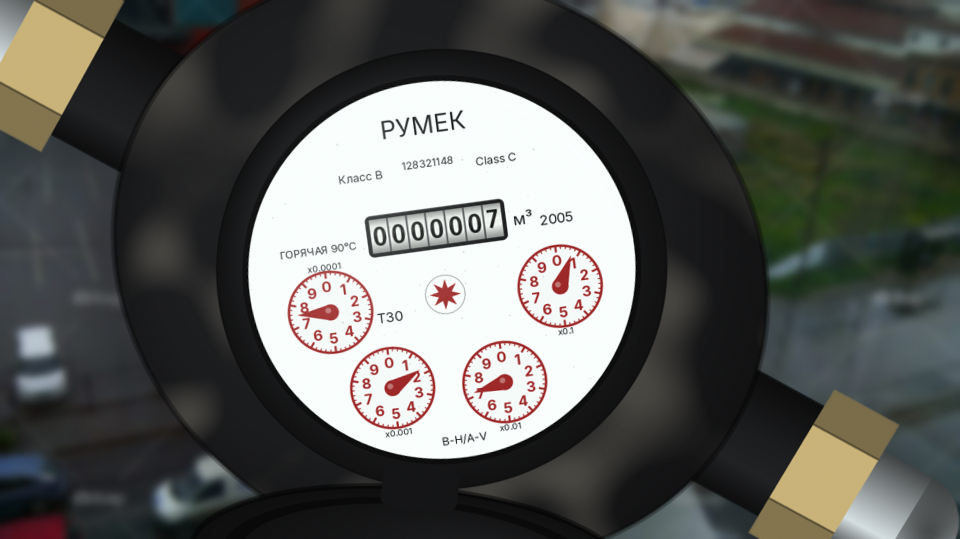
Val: 7.0717
